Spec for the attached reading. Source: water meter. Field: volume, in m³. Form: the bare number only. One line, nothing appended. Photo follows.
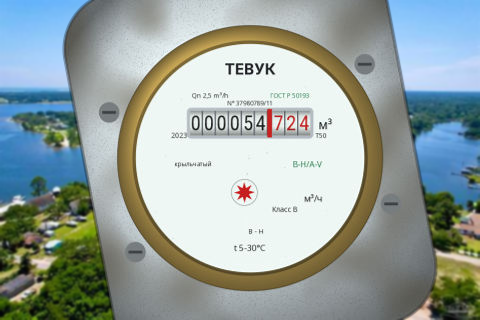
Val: 54.724
